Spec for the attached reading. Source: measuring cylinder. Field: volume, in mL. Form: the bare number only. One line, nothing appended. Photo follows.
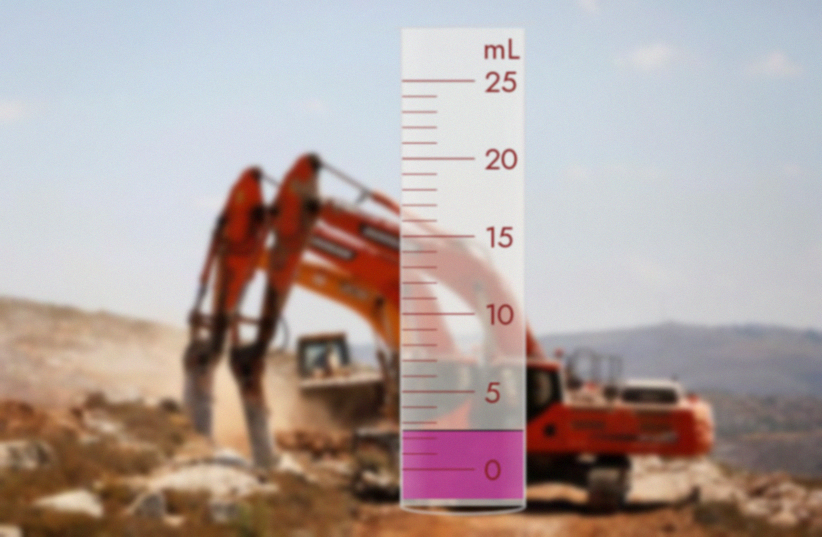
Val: 2.5
